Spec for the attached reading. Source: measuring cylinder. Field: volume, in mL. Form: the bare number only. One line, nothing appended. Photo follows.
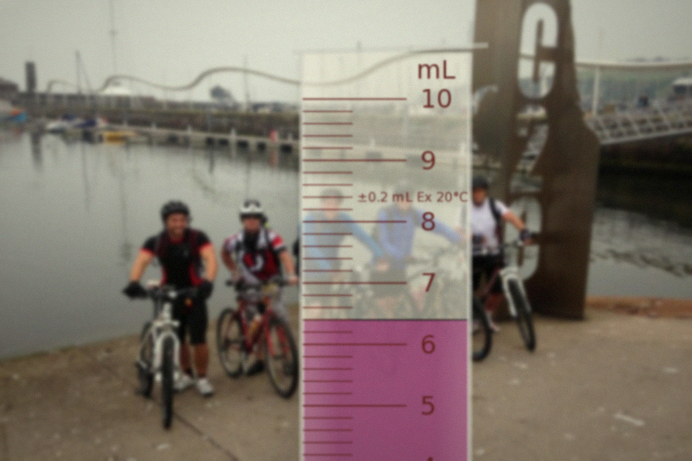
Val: 6.4
